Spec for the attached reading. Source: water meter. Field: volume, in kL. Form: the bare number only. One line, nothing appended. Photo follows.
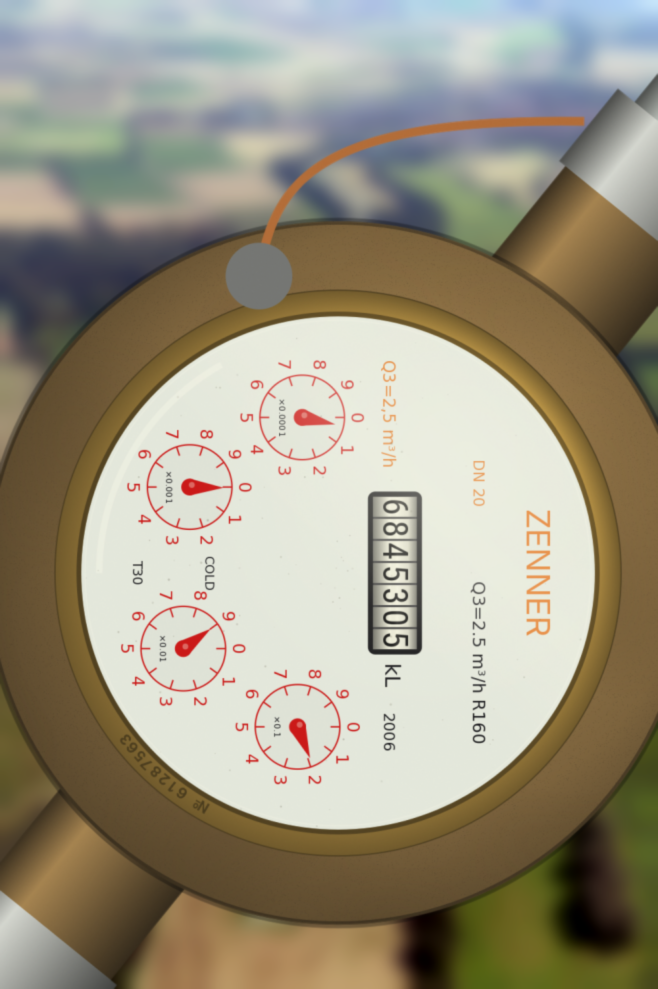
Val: 6845305.1900
